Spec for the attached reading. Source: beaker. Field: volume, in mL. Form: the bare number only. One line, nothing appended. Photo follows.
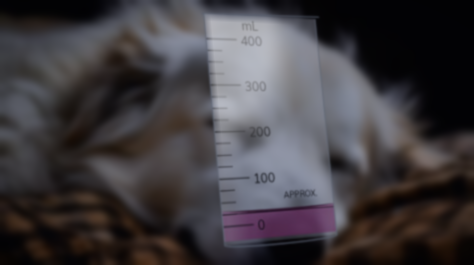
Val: 25
